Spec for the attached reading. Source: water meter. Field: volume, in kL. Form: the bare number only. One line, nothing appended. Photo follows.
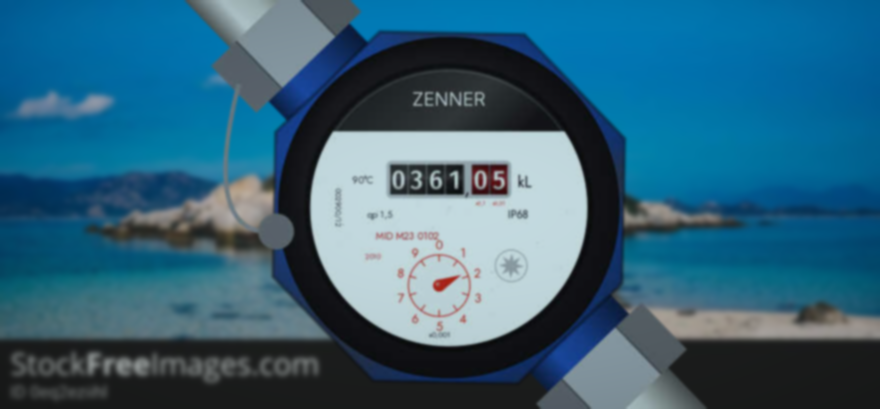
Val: 361.051
